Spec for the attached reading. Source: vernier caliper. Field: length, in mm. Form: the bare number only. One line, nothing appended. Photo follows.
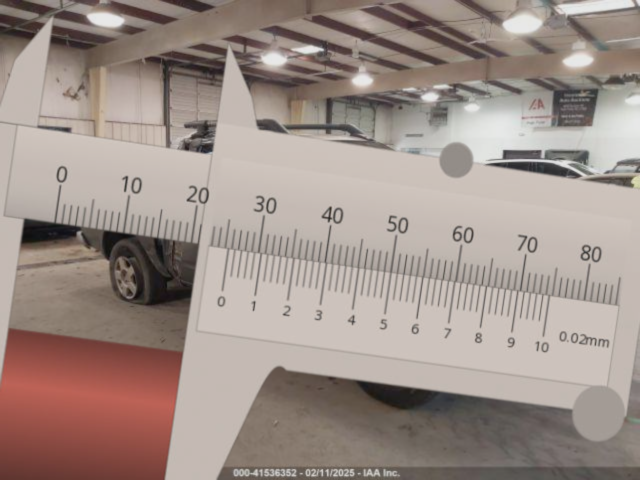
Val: 25.5
